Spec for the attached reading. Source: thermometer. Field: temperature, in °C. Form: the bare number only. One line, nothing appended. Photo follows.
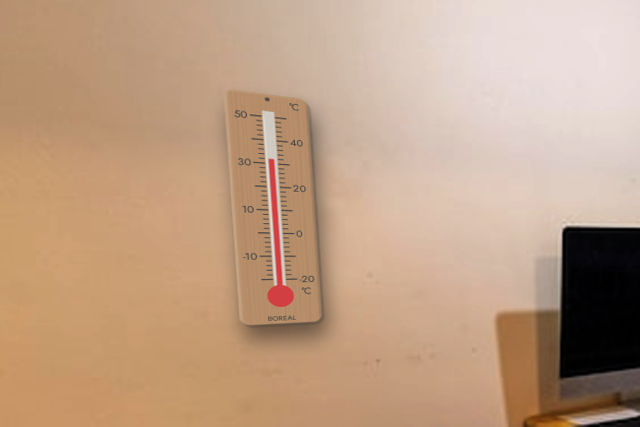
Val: 32
